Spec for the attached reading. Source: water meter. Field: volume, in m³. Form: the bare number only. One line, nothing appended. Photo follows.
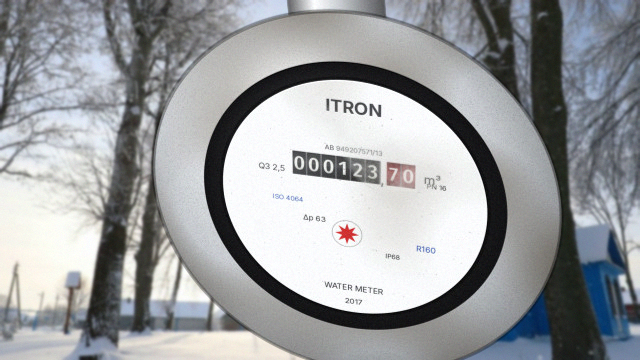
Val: 123.70
